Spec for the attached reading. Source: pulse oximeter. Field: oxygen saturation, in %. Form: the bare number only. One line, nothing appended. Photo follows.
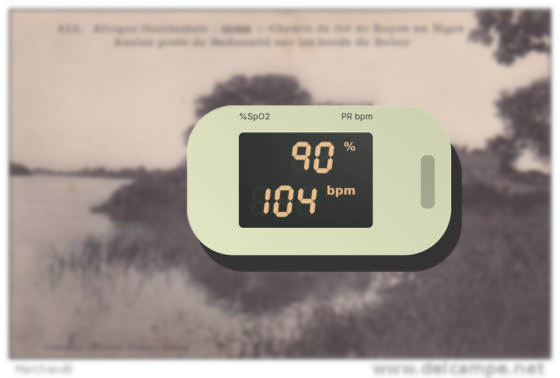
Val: 90
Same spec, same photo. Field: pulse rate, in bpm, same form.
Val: 104
